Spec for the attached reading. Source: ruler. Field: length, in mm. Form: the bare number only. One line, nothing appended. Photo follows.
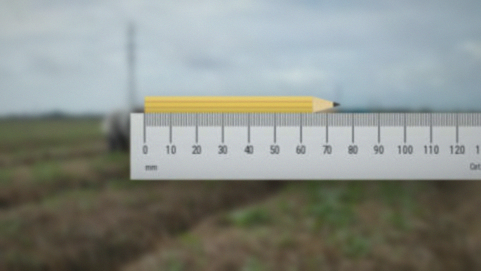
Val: 75
